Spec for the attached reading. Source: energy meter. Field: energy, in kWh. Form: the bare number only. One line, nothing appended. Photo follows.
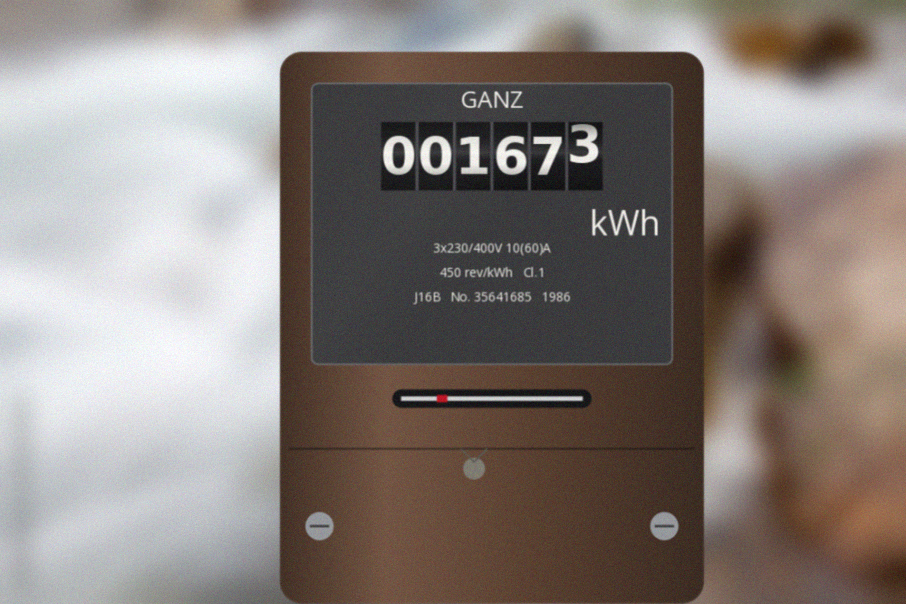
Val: 1673
